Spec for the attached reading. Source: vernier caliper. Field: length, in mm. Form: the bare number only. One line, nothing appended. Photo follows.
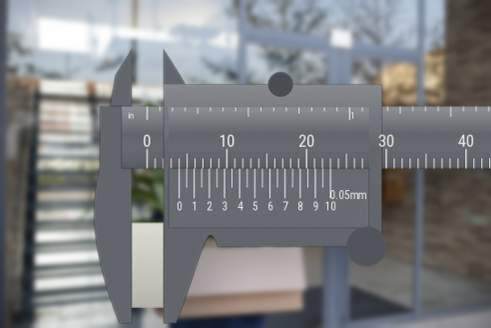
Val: 4.0
